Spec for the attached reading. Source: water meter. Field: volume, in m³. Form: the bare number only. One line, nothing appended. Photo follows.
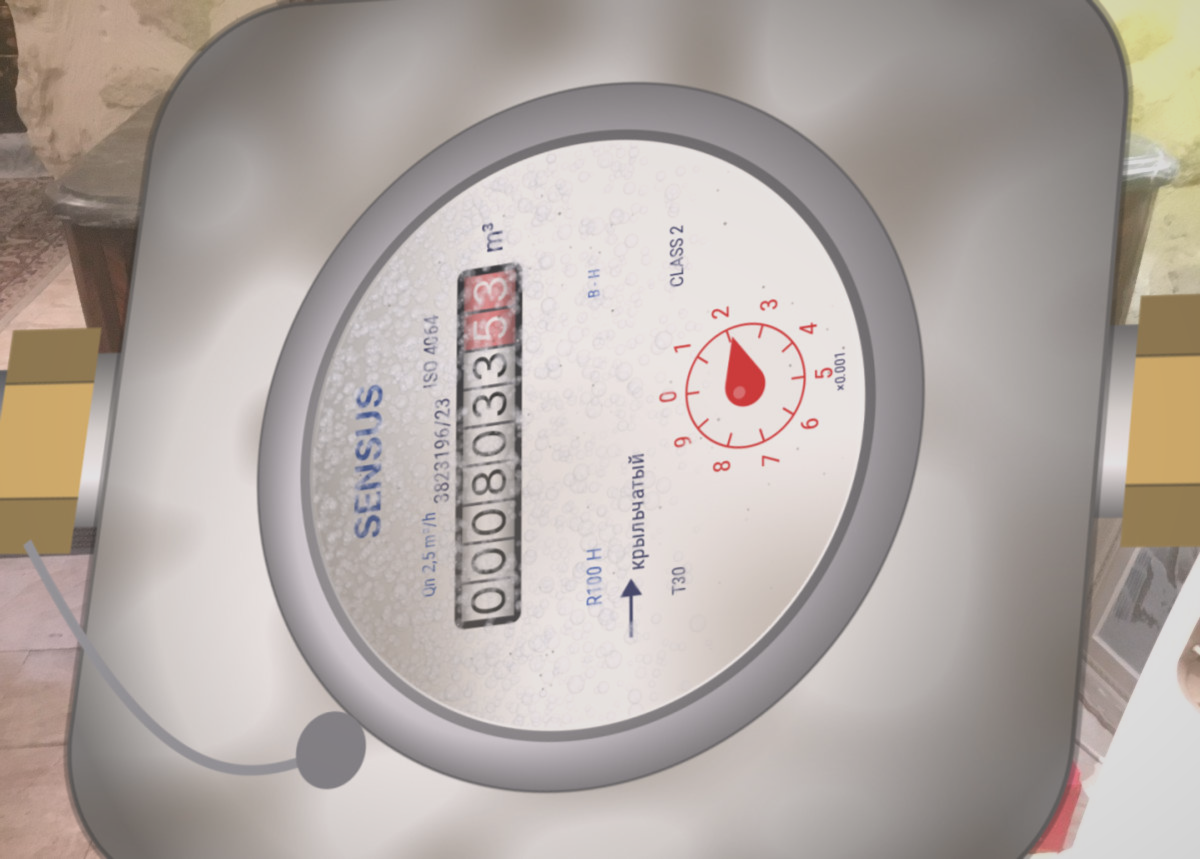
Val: 8033.532
